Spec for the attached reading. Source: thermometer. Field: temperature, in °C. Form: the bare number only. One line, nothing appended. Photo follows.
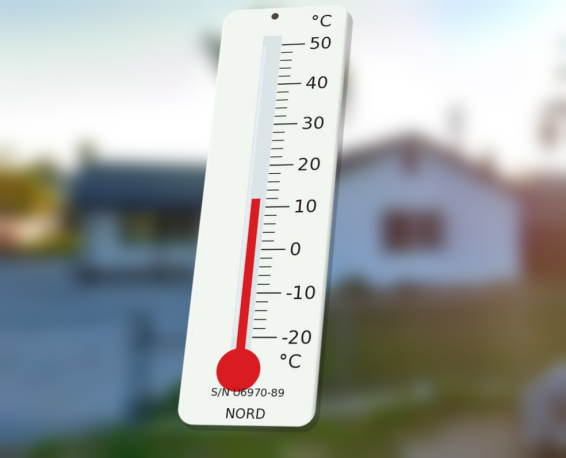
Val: 12
